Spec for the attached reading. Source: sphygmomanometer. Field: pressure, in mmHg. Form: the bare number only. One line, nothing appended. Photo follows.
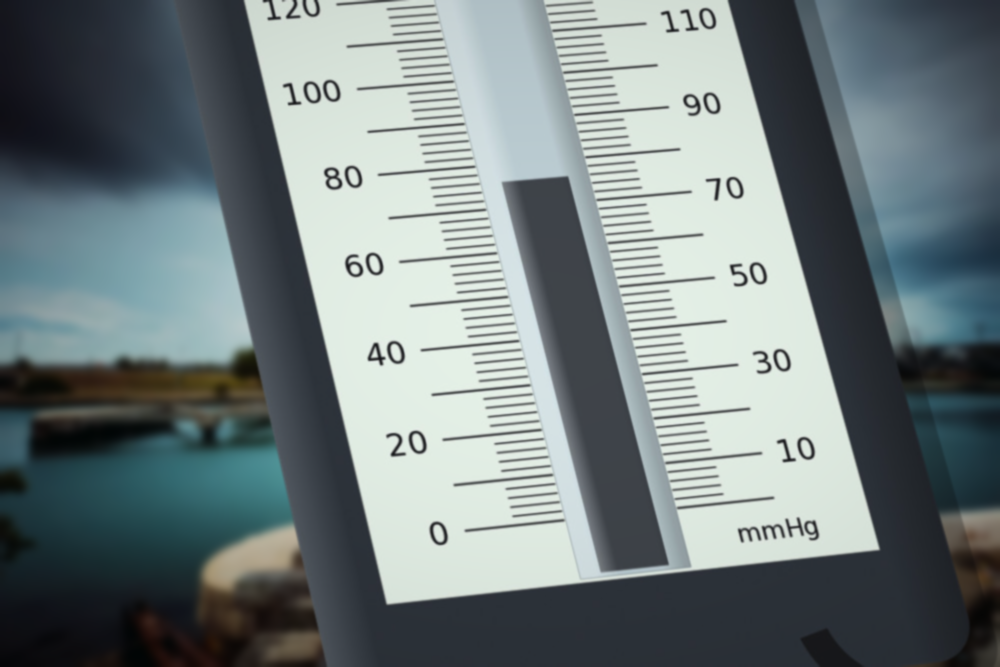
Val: 76
